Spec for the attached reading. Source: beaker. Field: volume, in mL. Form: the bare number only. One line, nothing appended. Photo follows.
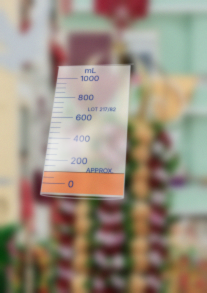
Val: 100
